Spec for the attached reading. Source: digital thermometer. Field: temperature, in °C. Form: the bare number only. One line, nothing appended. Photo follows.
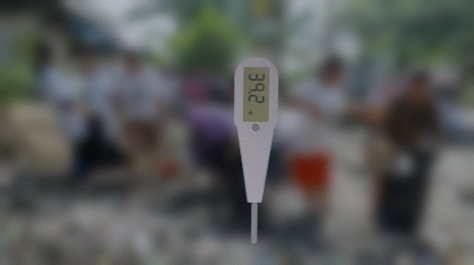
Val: 39.2
